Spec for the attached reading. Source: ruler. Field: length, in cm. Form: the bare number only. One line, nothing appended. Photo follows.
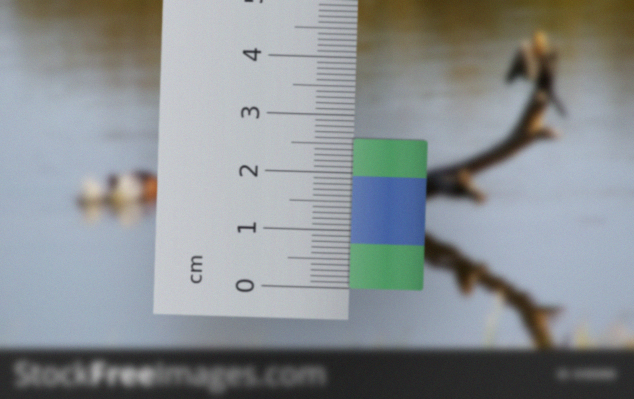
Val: 2.6
